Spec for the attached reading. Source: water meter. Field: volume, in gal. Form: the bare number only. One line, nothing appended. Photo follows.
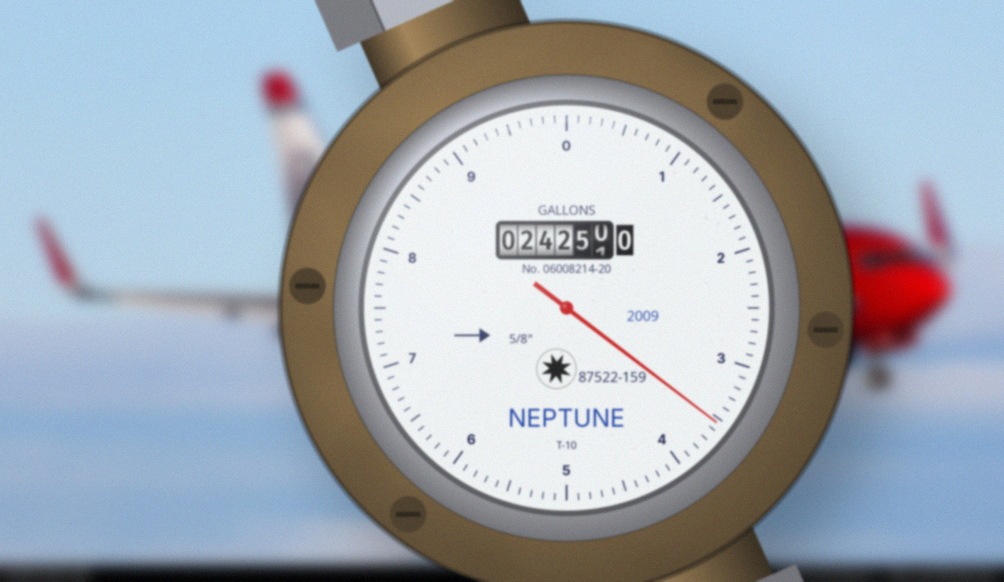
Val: 242503.5
